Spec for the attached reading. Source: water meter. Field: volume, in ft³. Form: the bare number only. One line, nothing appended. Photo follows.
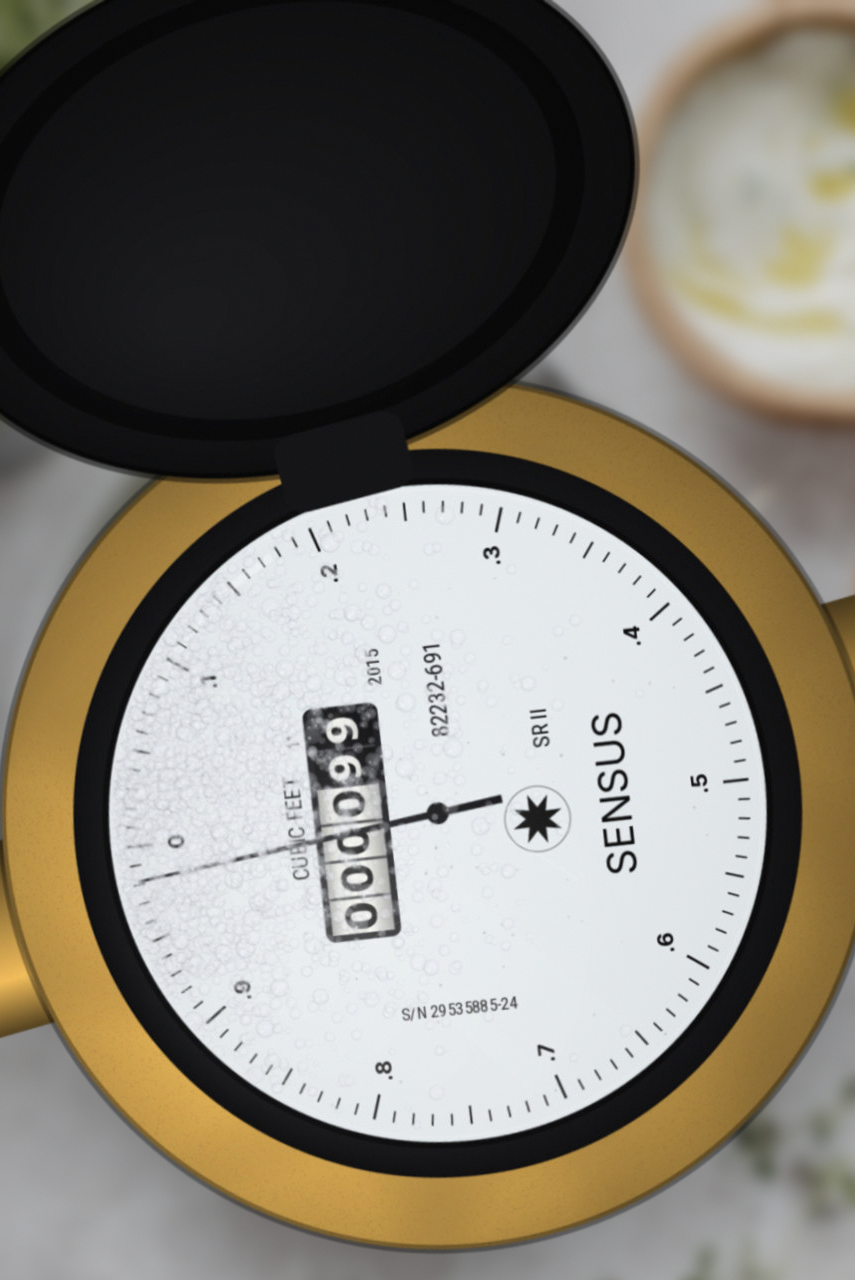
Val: 98.98
